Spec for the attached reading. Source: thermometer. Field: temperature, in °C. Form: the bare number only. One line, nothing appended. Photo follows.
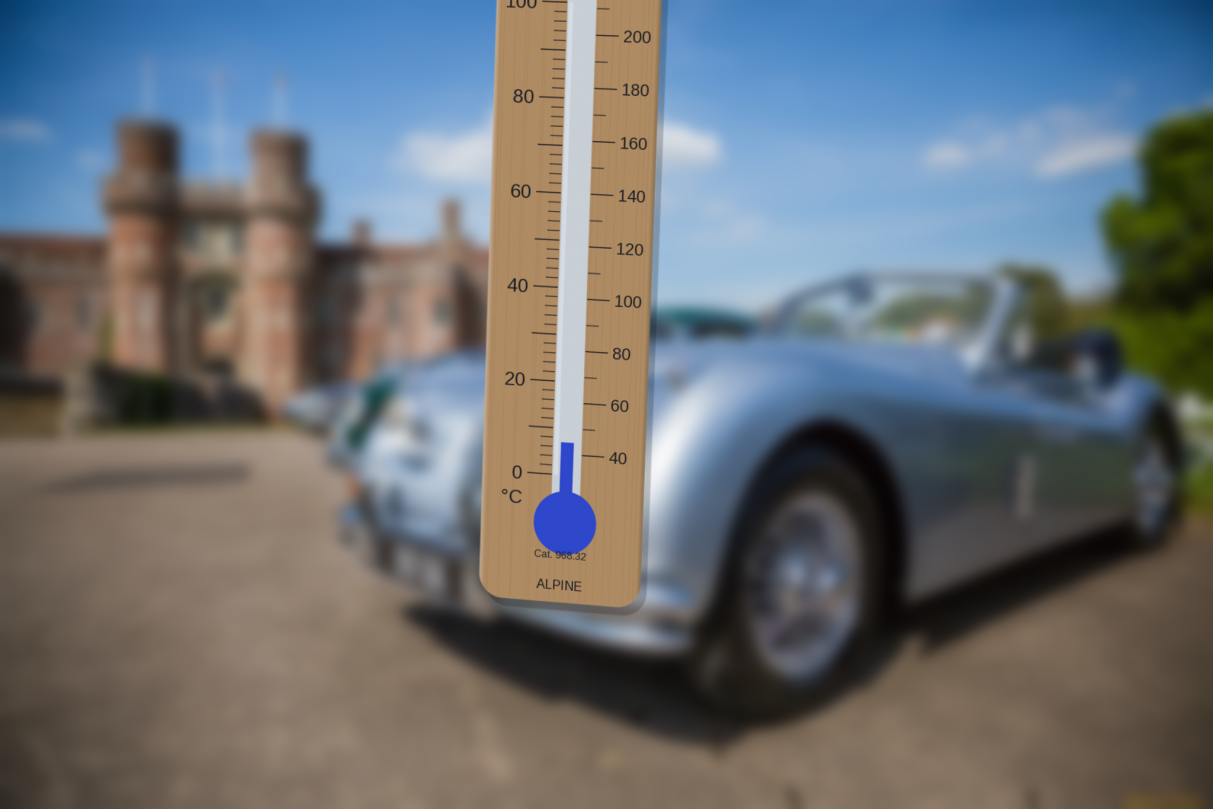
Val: 7
